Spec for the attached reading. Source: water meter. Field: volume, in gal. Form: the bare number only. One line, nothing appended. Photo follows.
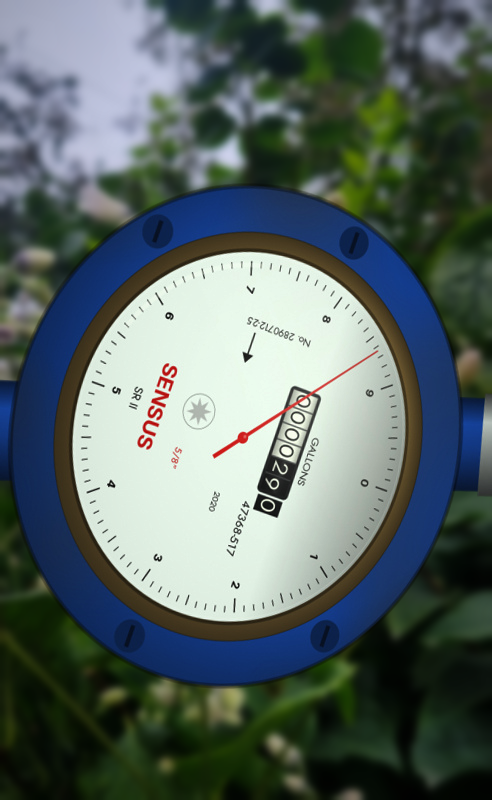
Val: 288.6
